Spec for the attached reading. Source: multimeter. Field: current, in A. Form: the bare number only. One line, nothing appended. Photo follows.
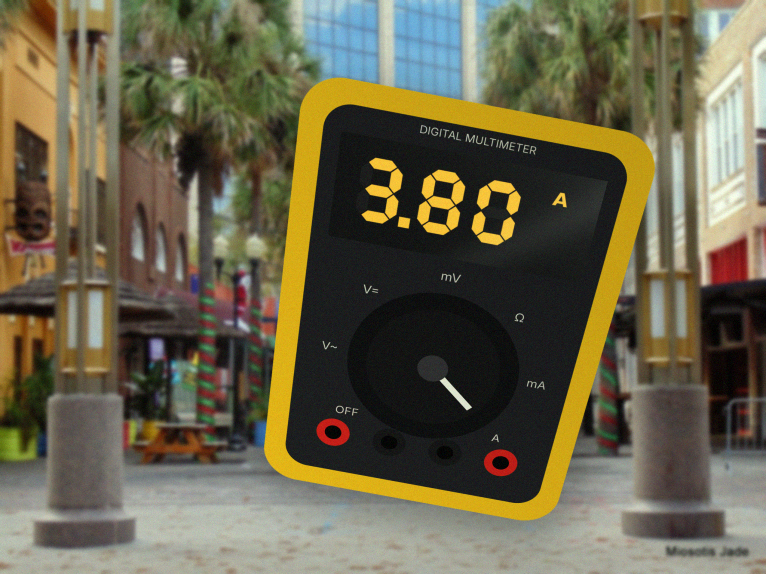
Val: 3.80
